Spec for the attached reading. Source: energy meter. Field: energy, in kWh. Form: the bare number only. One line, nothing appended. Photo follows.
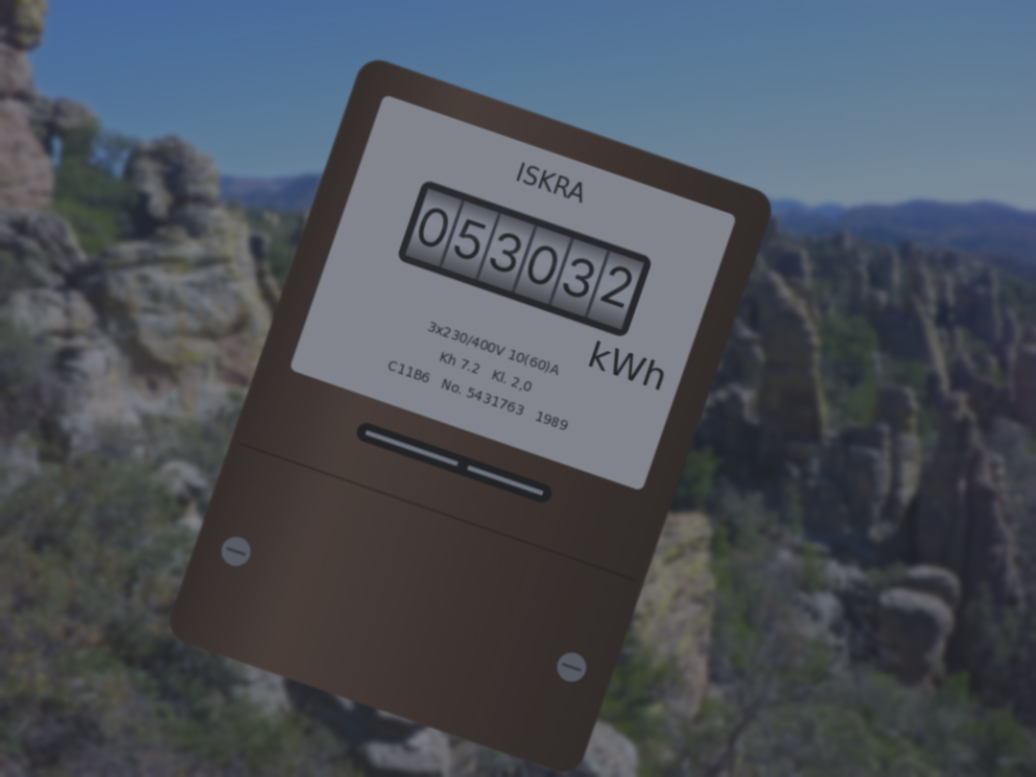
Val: 53032
